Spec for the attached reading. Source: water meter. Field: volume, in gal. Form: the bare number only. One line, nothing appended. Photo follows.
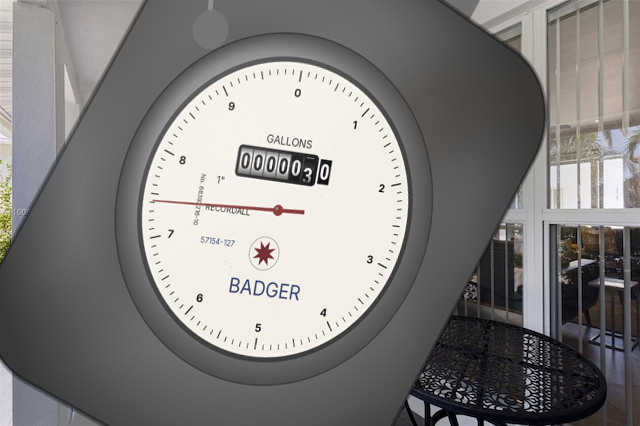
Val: 27.4
